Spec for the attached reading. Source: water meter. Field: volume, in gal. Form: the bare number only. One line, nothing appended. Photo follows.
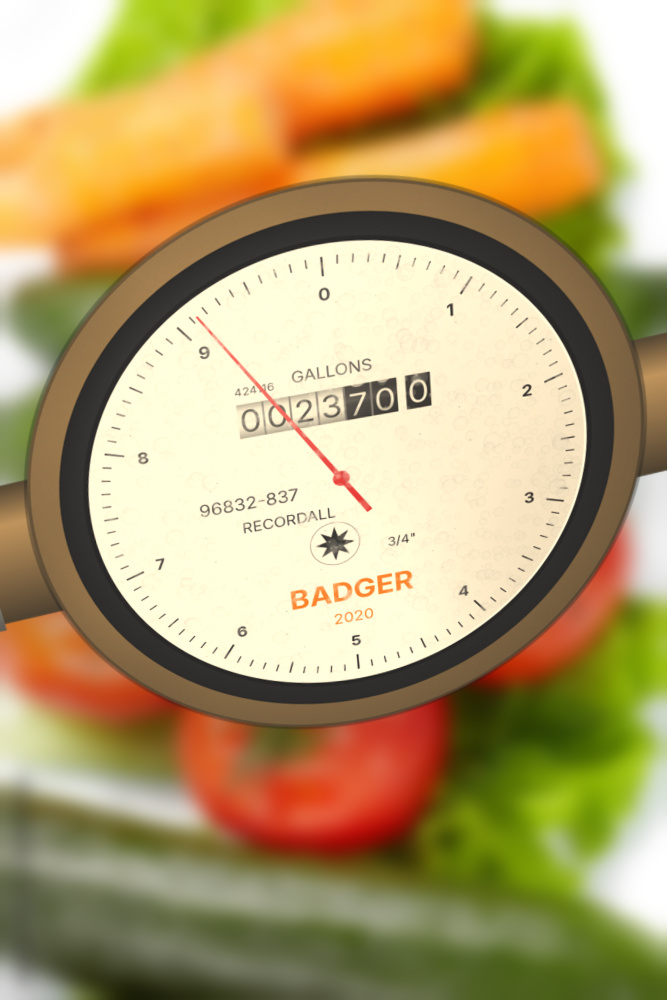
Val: 23699.1
